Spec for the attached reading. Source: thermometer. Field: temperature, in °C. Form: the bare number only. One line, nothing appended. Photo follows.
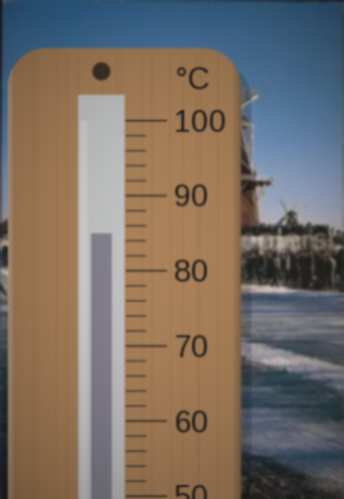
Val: 85
